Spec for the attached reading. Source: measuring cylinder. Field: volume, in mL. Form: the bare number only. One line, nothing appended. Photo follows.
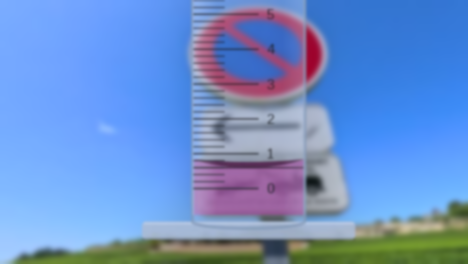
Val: 0.6
